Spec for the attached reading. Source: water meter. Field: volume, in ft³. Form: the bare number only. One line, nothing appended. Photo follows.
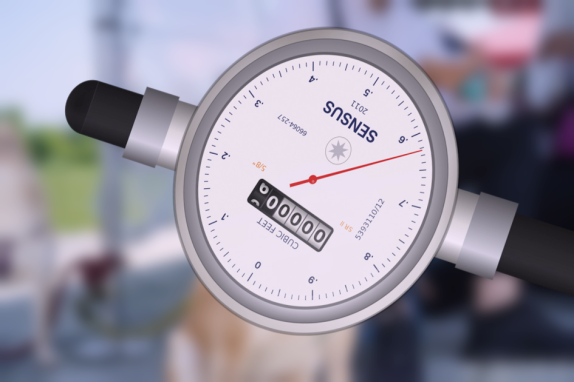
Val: 8.62
